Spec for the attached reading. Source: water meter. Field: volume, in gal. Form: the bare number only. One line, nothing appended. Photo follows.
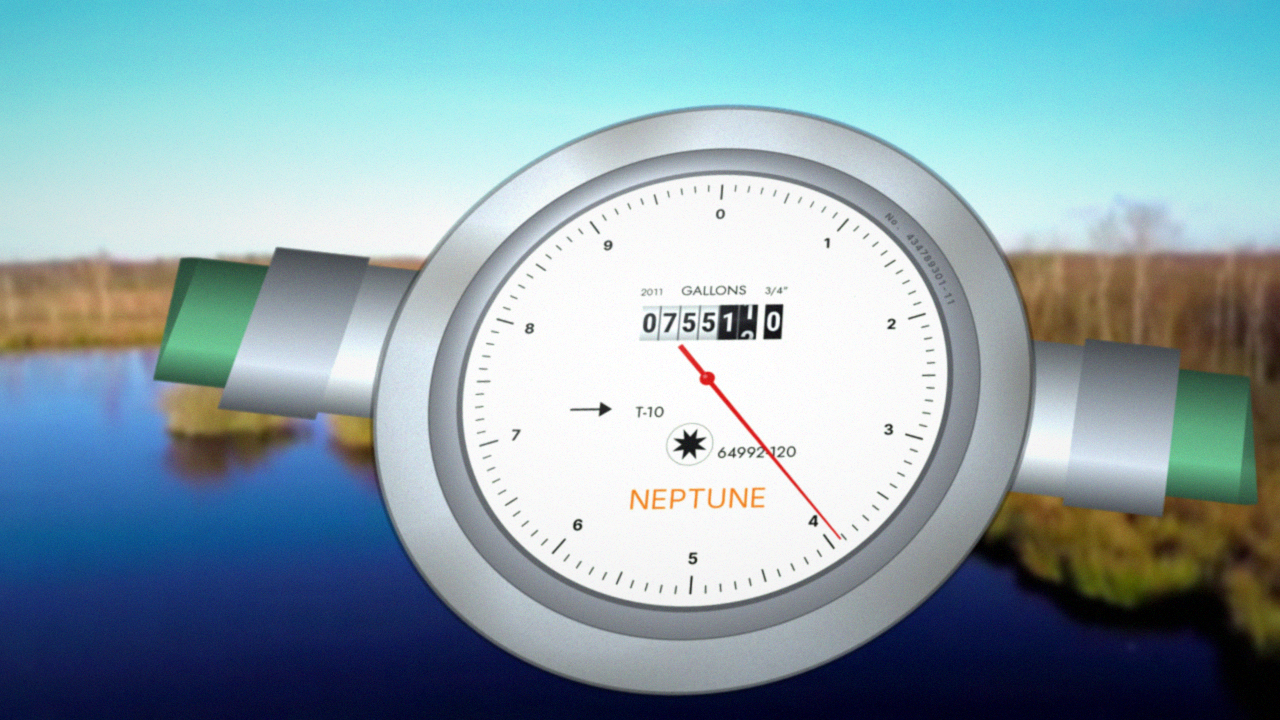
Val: 755113.9
